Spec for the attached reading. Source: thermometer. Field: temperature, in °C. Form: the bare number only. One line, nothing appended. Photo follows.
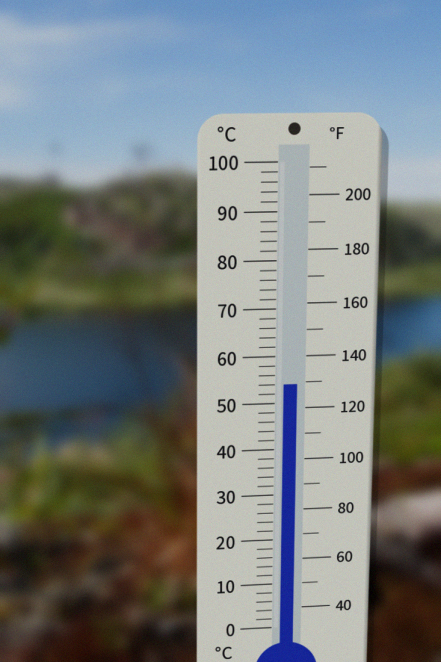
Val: 54
